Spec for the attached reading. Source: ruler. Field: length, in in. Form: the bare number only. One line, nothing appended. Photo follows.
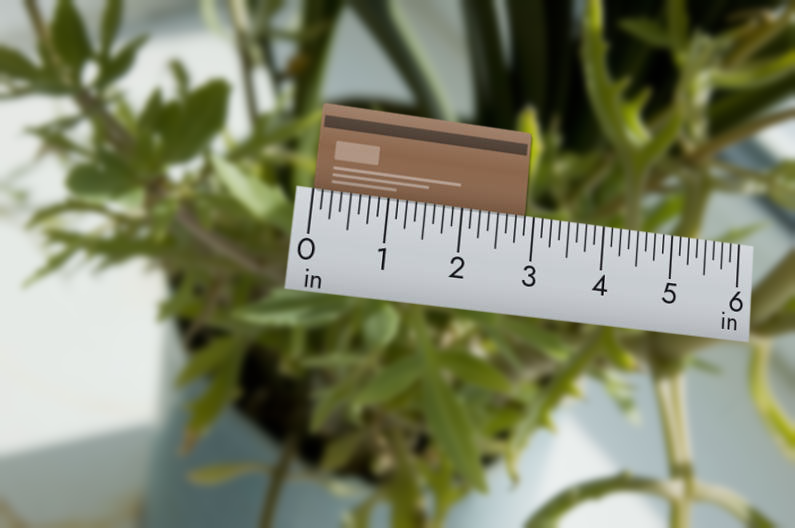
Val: 2.875
